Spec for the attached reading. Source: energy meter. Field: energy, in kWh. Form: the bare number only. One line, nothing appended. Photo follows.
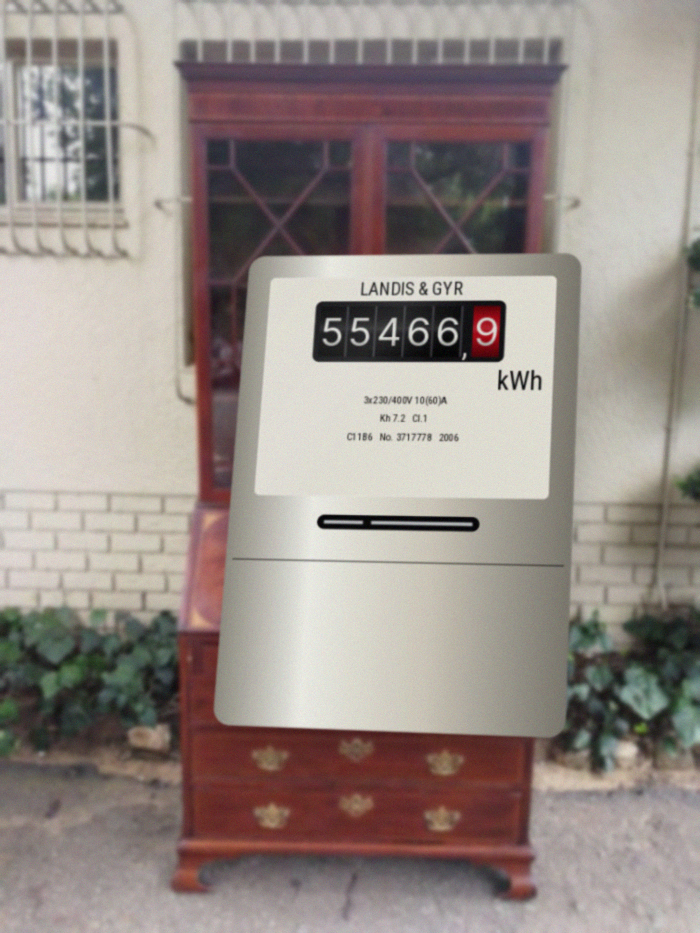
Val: 55466.9
